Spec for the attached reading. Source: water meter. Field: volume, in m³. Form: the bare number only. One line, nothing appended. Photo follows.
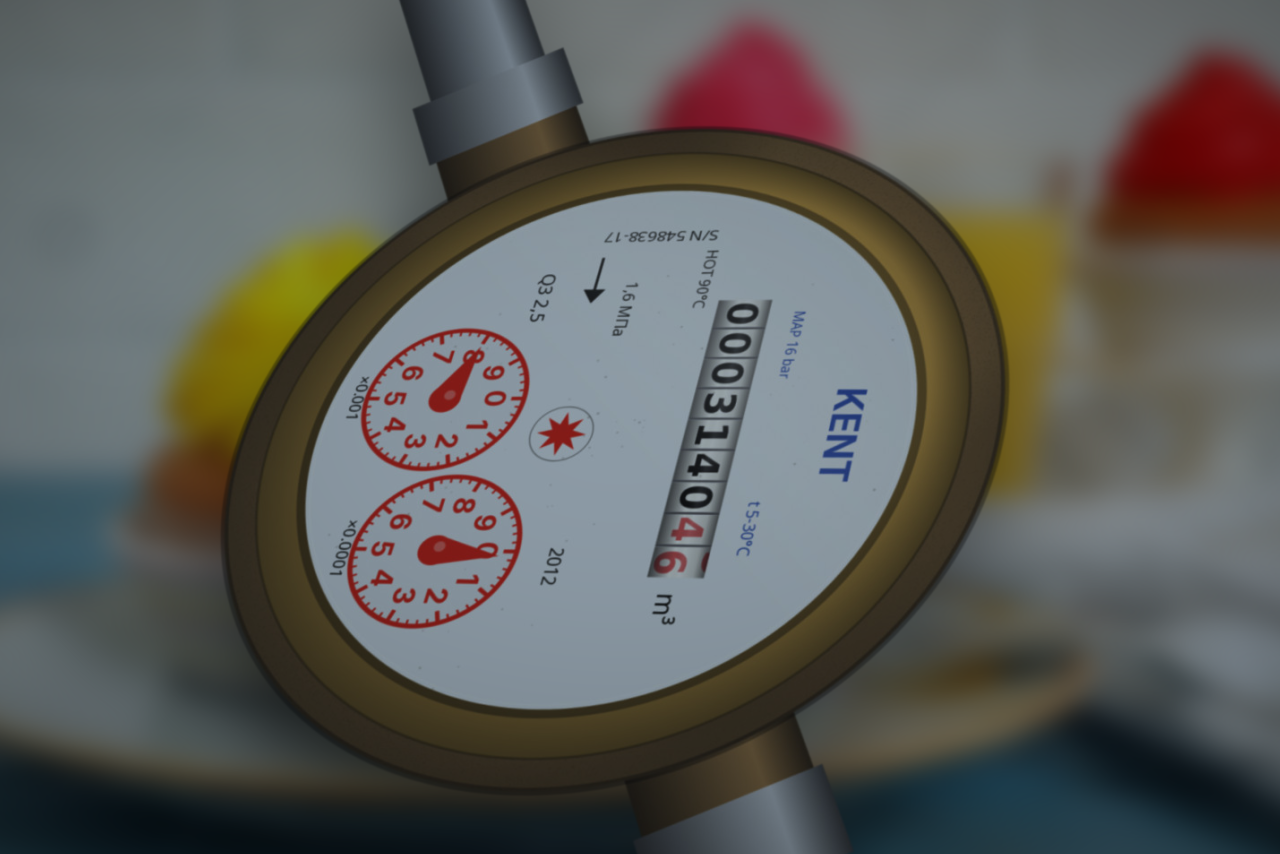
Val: 3140.4580
